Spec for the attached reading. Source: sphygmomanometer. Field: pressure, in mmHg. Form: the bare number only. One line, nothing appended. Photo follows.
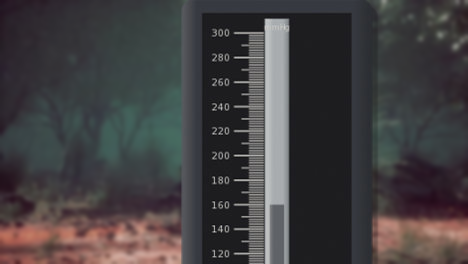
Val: 160
